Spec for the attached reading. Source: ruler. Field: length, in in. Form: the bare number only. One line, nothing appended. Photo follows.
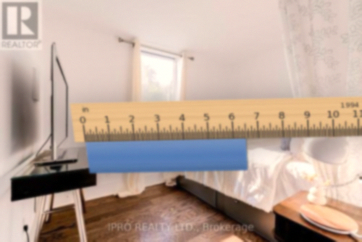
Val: 6.5
